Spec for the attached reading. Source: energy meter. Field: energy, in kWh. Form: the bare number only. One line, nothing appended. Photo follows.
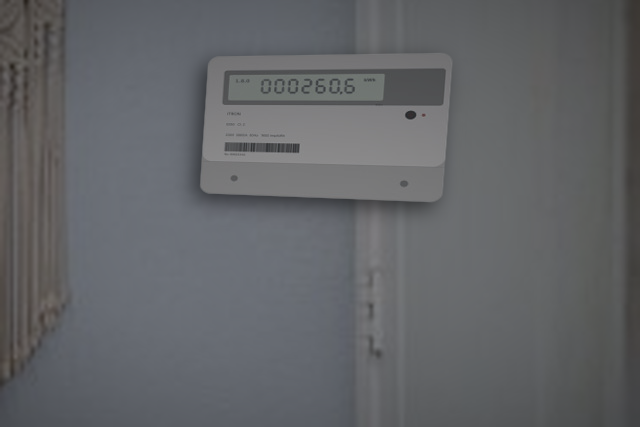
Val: 260.6
